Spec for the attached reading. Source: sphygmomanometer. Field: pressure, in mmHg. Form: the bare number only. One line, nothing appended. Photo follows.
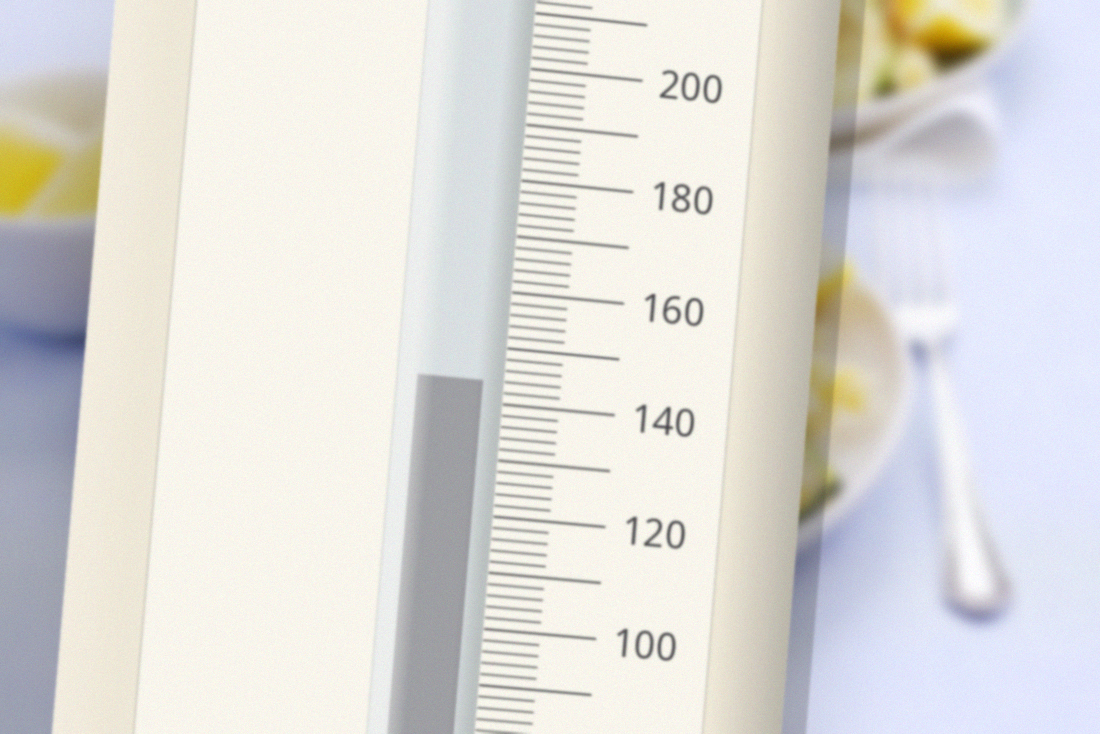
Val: 144
